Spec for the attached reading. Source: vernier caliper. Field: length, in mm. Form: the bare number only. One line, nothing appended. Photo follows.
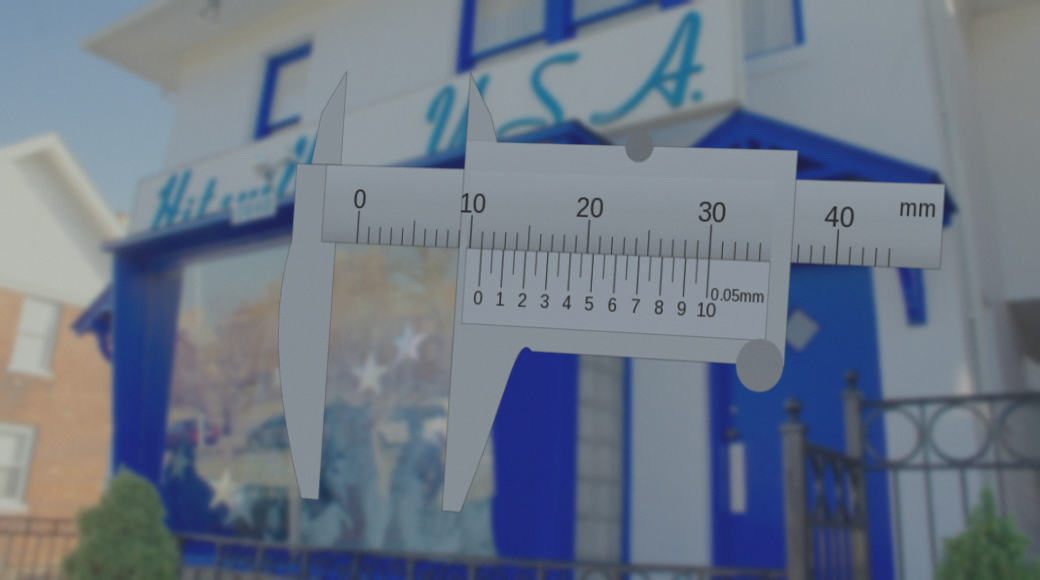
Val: 11.0
